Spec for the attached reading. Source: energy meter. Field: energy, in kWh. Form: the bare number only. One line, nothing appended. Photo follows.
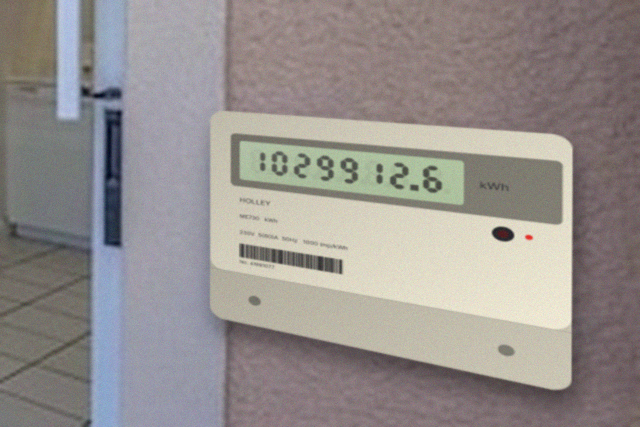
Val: 1029912.6
